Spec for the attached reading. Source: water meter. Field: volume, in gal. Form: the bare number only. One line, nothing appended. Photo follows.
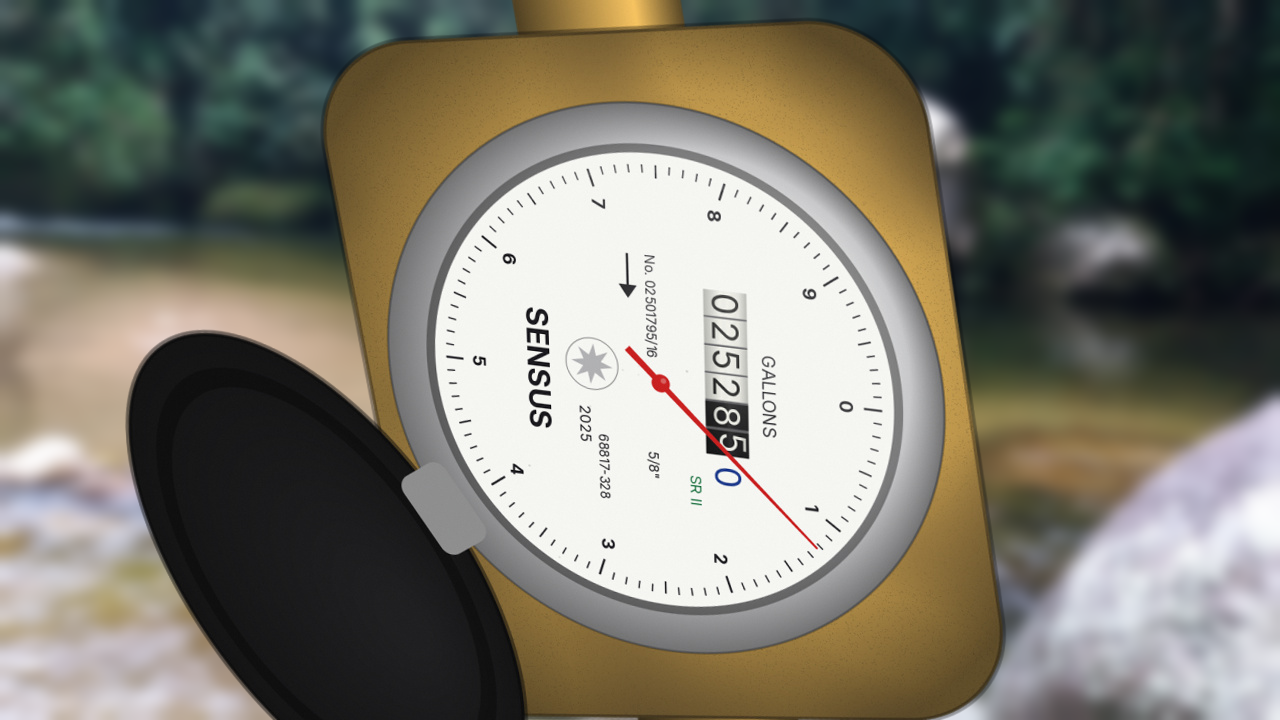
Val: 252851.2
